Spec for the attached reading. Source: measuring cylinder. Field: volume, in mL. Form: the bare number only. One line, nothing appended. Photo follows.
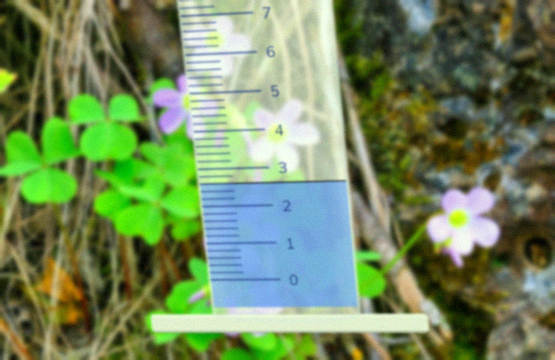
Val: 2.6
